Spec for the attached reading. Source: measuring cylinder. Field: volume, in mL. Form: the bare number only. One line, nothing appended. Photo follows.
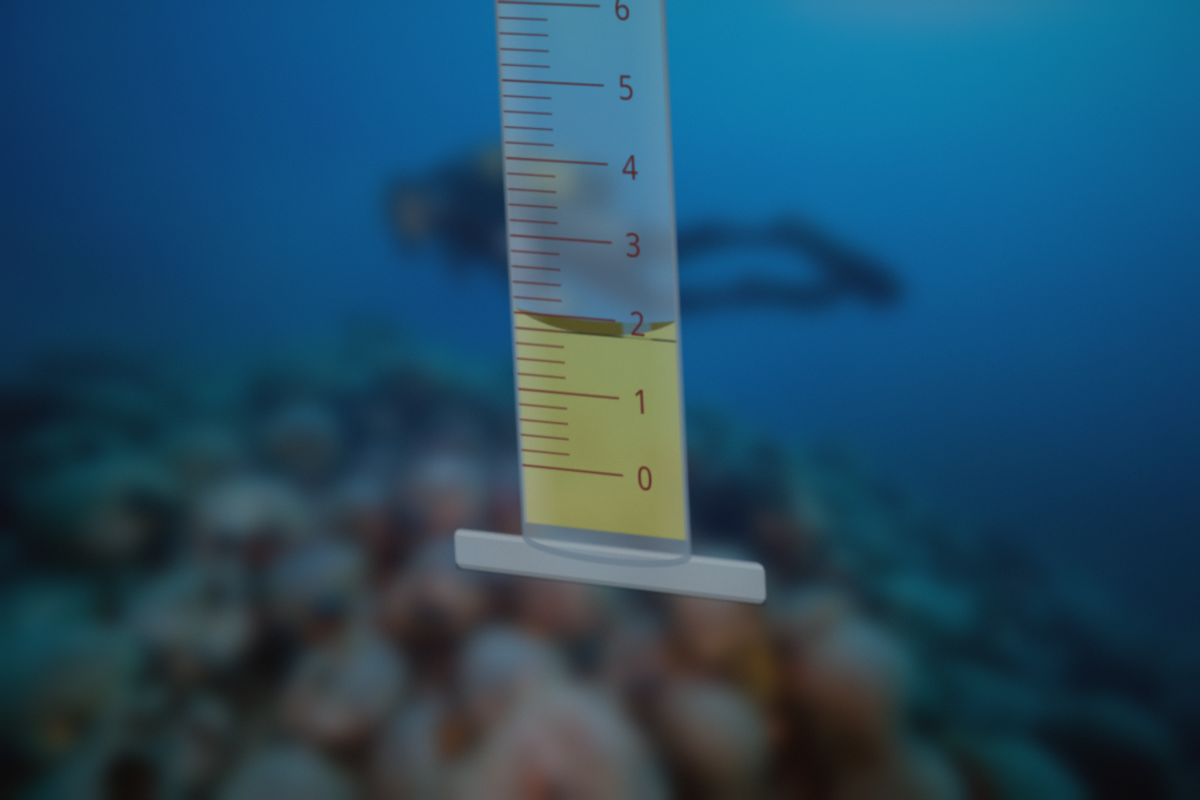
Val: 1.8
